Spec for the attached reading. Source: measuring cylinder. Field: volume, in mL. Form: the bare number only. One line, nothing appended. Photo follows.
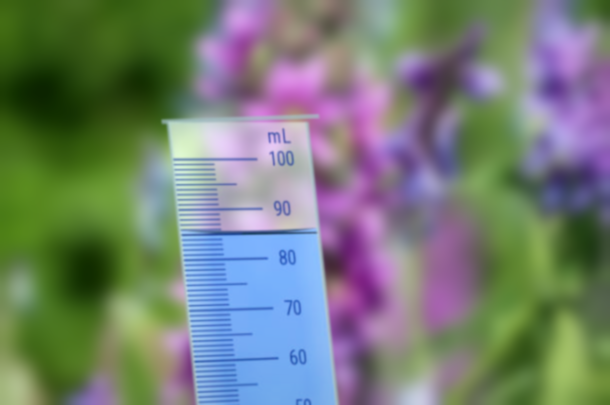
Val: 85
